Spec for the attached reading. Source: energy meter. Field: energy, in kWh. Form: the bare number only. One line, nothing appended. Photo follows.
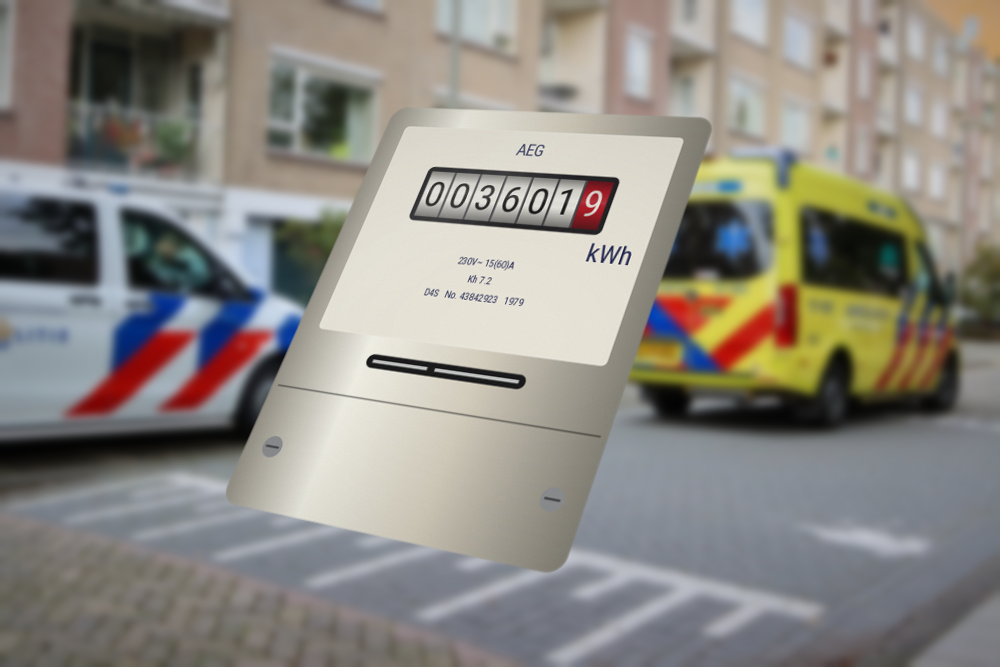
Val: 3601.9
